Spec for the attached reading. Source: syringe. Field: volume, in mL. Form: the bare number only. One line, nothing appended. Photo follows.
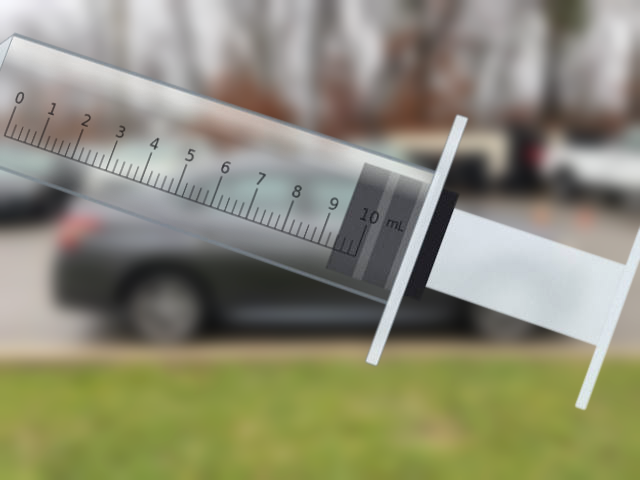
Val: 9.4
